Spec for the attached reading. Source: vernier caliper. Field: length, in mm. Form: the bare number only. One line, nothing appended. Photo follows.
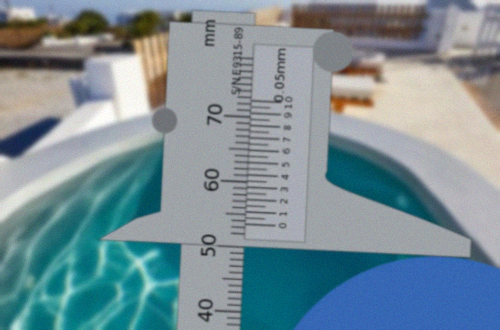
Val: 53.5
